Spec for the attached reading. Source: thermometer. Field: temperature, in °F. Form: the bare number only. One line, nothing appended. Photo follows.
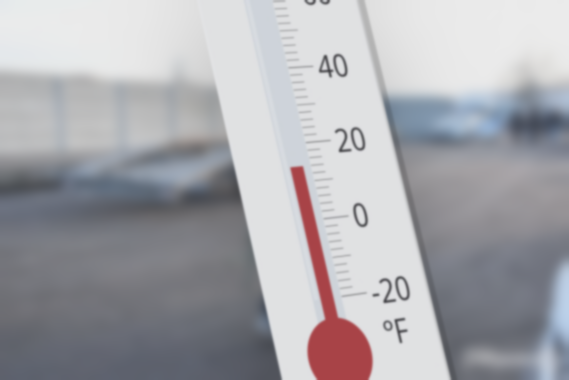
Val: 14
